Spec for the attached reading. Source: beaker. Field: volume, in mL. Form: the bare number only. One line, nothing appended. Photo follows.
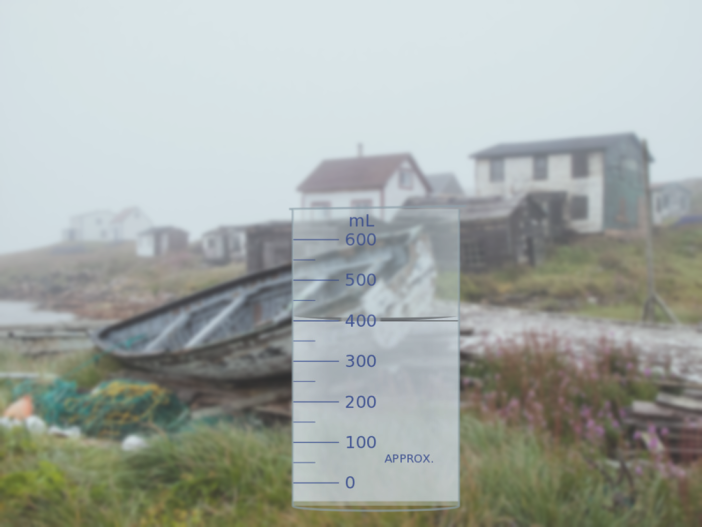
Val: 400
